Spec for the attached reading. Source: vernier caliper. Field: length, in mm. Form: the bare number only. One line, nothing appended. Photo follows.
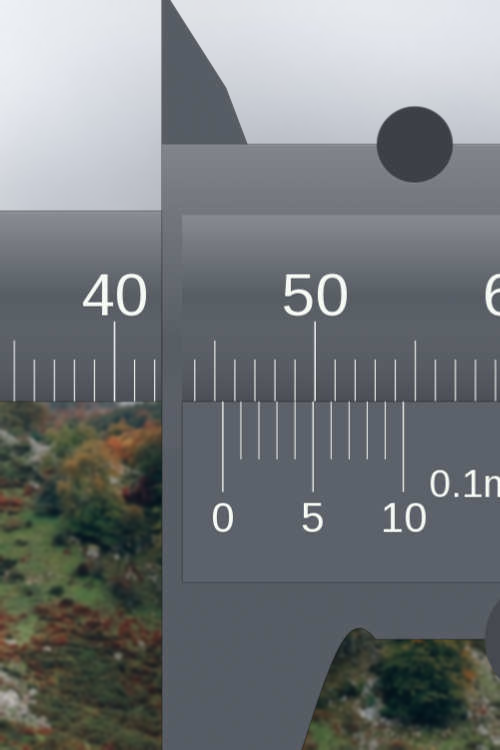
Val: 45.4
